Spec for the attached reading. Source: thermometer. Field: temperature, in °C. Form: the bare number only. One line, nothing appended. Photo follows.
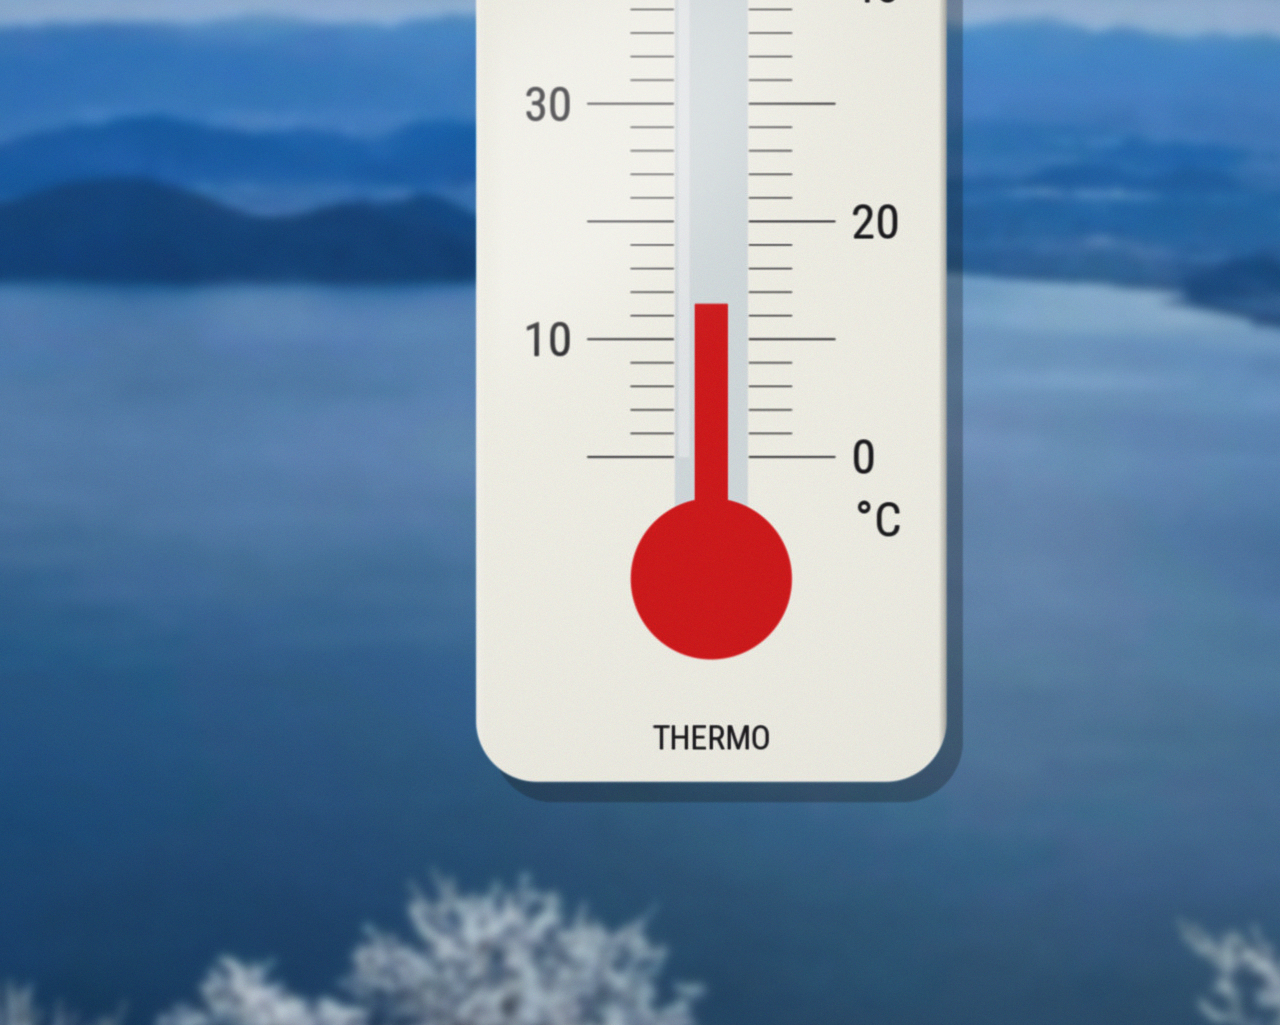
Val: 13
